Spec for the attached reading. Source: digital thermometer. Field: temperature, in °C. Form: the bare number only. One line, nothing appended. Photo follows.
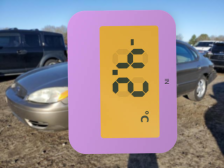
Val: -4.2
